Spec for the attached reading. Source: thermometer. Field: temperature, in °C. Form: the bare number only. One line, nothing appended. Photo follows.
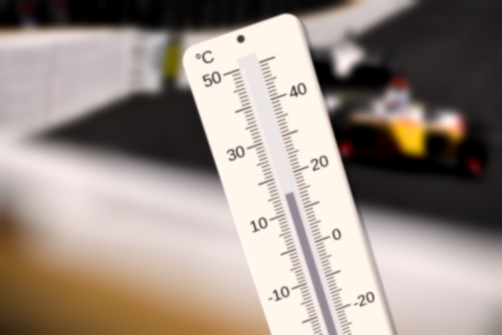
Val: 15
